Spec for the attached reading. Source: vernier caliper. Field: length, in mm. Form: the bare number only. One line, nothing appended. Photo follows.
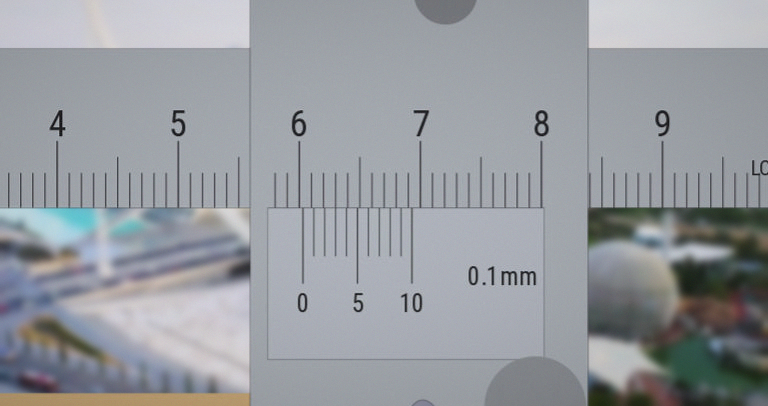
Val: 60.3
